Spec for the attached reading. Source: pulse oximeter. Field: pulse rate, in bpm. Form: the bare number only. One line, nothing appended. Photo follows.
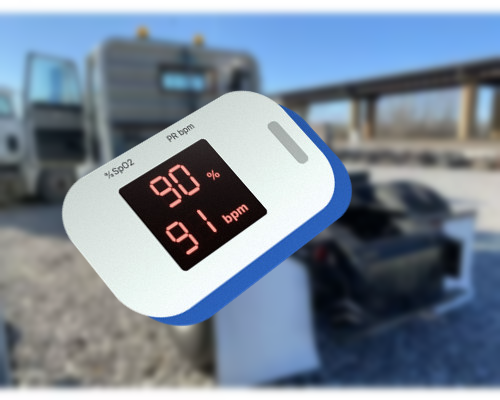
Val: 91
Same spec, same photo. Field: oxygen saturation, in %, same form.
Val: 90
